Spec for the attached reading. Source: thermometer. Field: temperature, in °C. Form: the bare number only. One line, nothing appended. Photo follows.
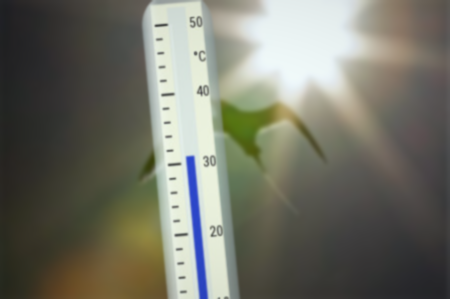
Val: 31
